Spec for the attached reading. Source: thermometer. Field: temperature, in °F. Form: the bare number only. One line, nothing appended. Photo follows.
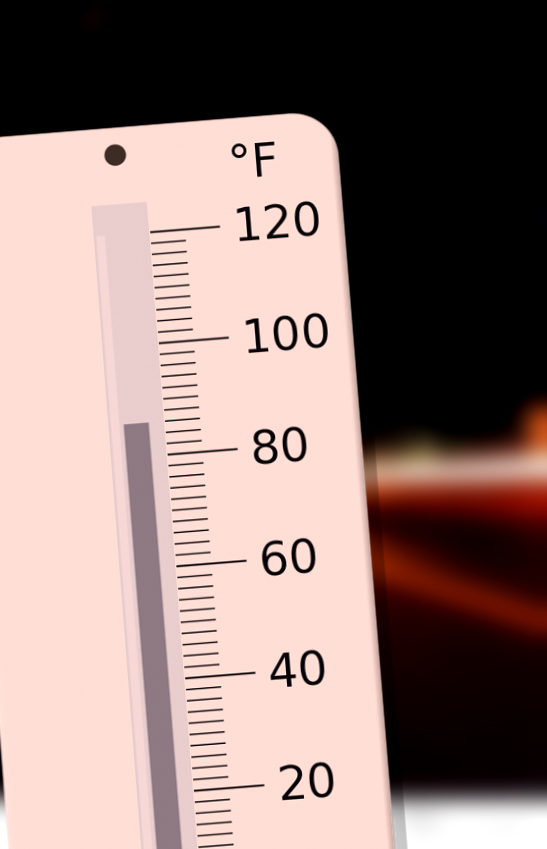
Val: 86
